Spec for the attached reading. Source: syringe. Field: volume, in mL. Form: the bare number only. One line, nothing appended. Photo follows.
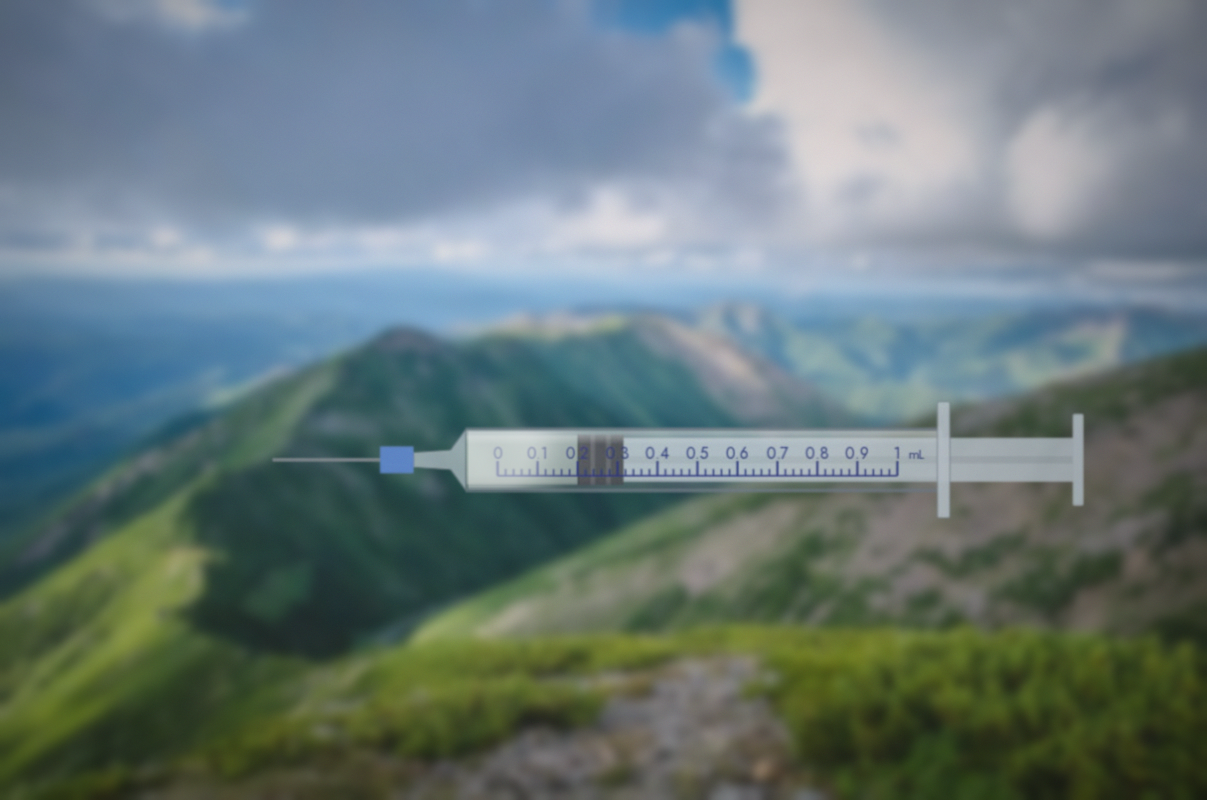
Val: 0.2
